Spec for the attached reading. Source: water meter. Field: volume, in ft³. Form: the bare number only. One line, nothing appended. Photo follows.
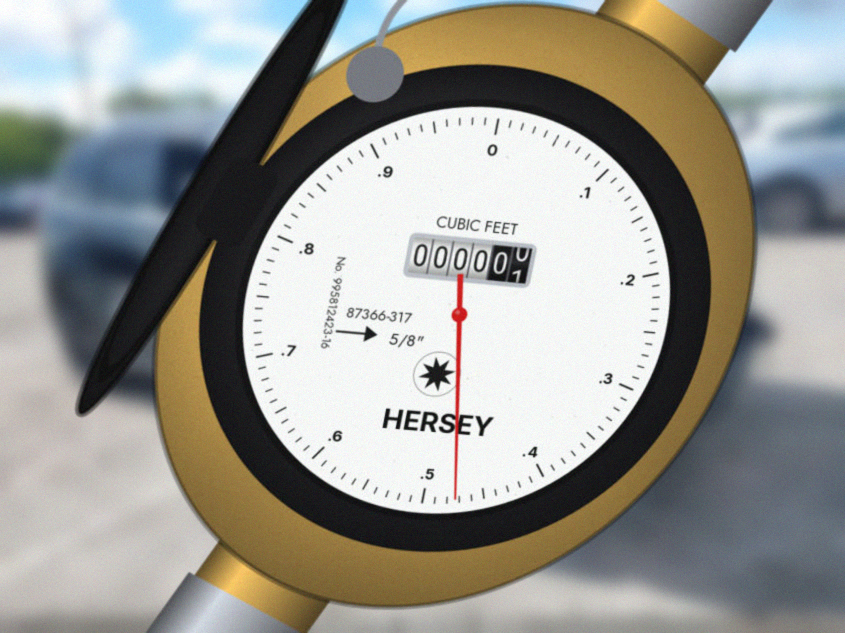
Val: 0.47
